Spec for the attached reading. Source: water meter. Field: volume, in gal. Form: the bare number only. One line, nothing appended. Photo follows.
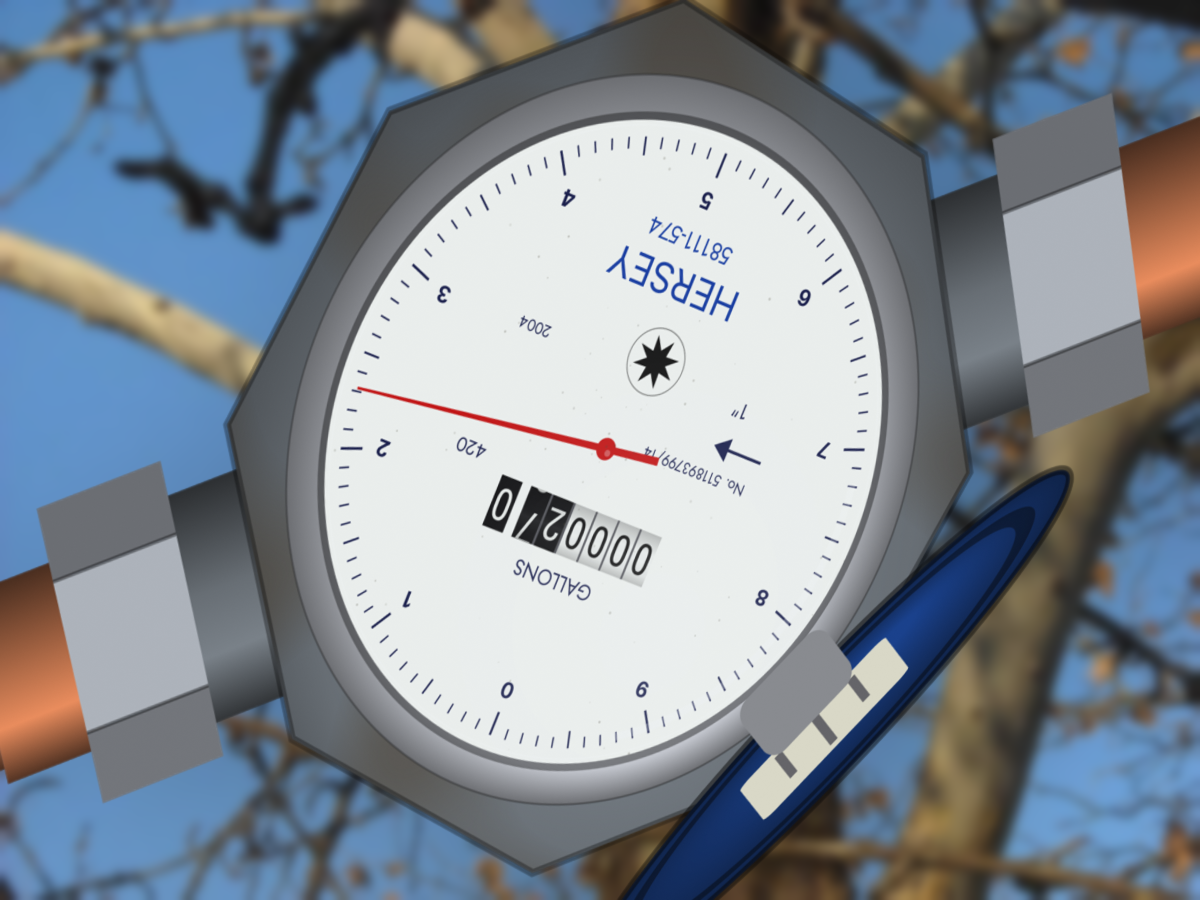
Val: 272.3
